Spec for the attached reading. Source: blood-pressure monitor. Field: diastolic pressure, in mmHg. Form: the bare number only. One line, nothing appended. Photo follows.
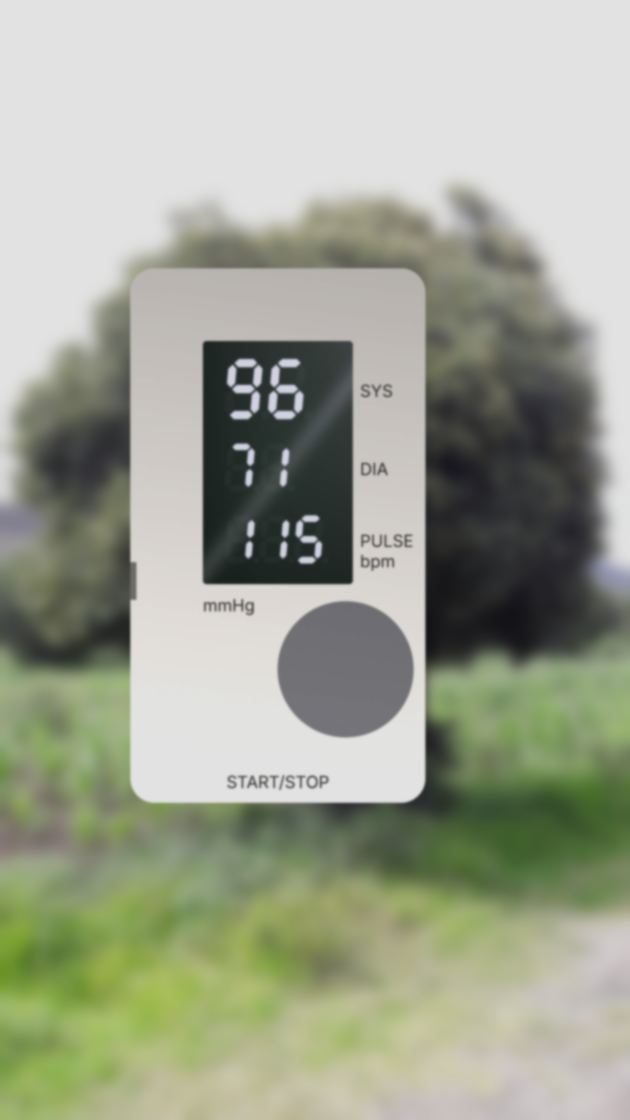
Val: 71
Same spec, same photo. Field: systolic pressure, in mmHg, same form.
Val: 96
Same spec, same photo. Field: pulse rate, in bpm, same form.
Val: 115
